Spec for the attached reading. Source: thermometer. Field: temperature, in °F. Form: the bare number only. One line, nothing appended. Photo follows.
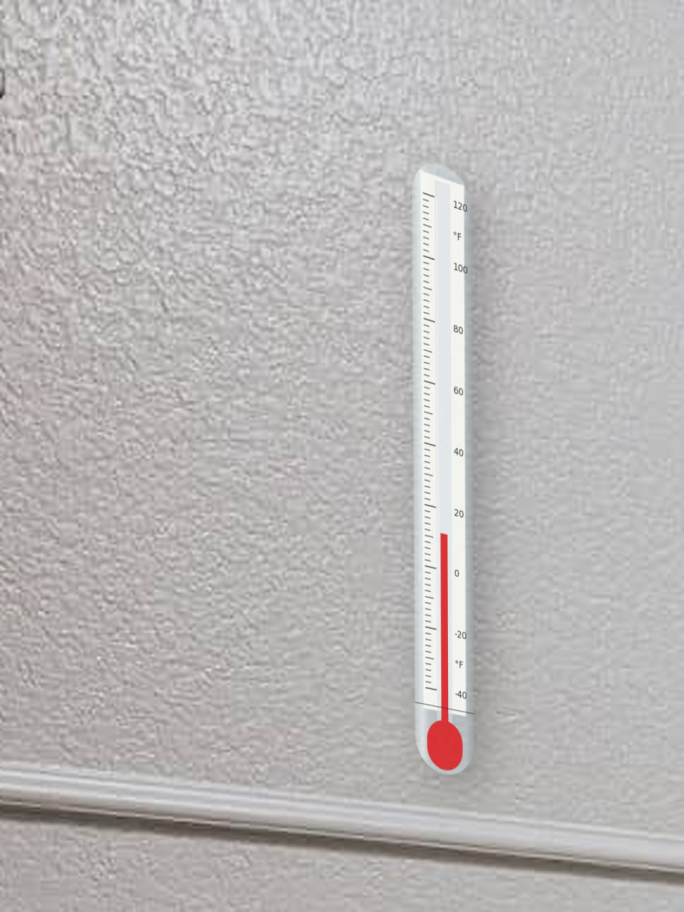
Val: 12
